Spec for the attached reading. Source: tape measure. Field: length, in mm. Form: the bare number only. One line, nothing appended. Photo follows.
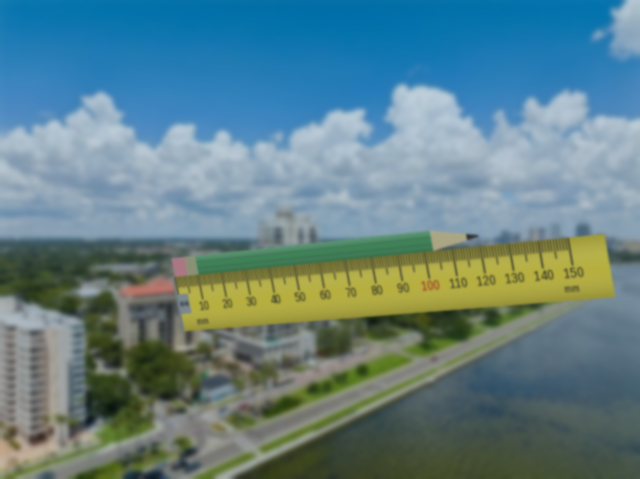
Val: 120
